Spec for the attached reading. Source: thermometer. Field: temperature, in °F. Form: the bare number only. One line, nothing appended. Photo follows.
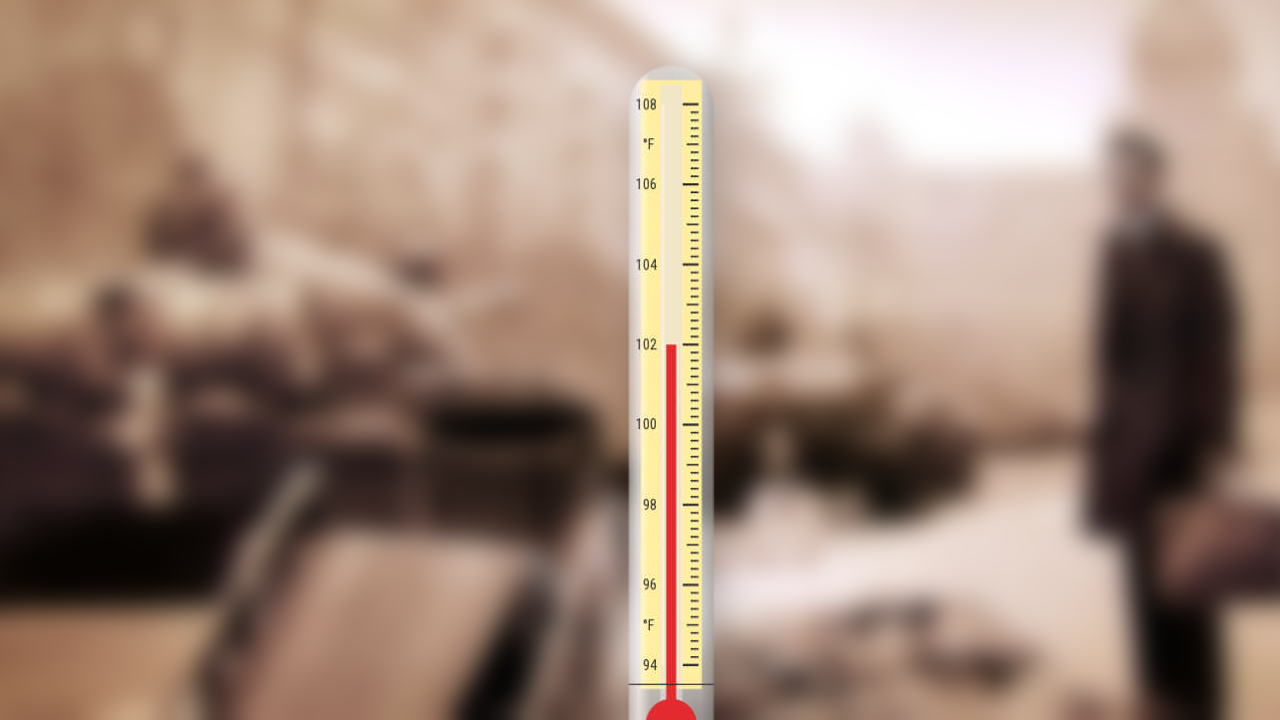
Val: 102
